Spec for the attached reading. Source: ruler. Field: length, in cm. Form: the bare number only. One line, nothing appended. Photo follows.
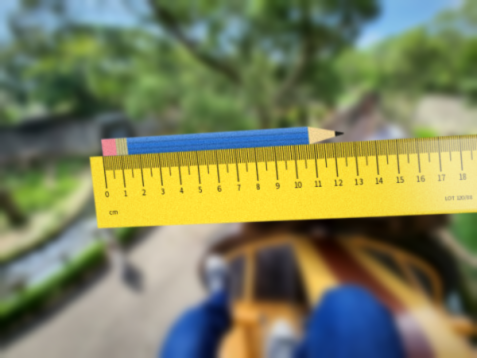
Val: 12.5
